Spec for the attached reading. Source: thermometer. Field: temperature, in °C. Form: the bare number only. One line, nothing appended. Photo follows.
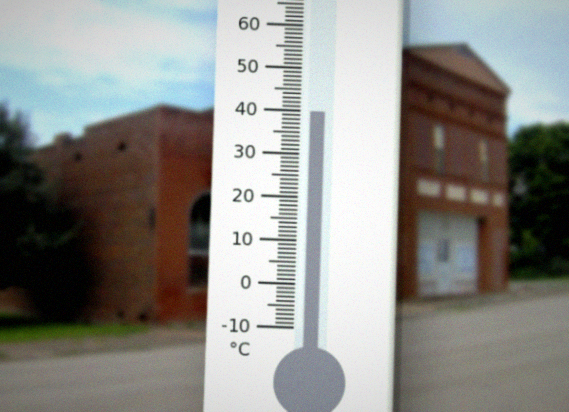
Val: 40
